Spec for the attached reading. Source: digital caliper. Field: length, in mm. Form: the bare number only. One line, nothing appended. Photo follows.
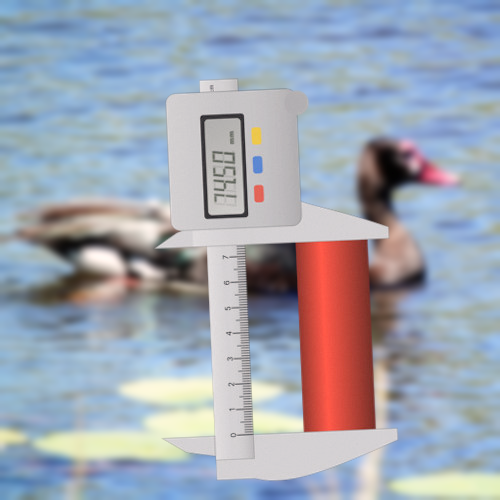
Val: 74.50
